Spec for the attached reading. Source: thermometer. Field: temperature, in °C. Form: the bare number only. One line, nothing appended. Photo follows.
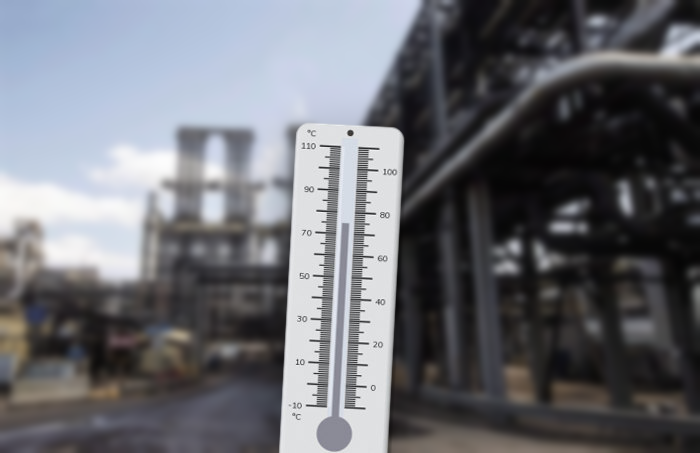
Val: 75
